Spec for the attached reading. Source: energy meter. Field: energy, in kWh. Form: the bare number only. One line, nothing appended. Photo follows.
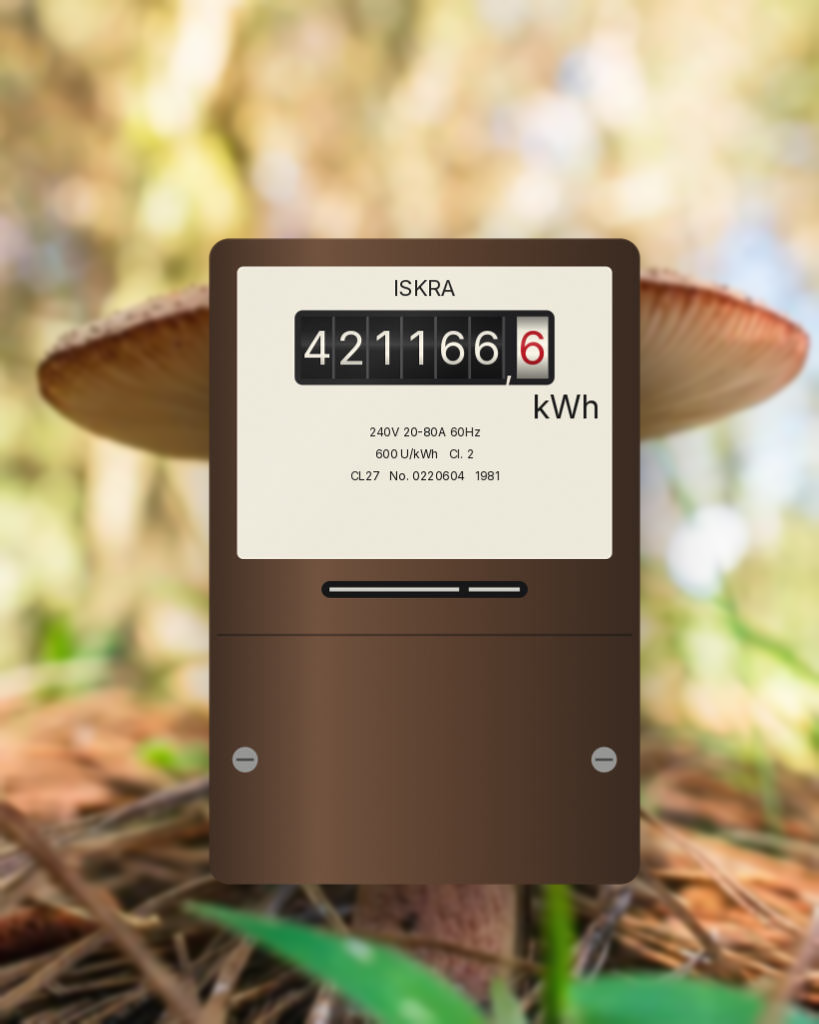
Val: 421166.6
